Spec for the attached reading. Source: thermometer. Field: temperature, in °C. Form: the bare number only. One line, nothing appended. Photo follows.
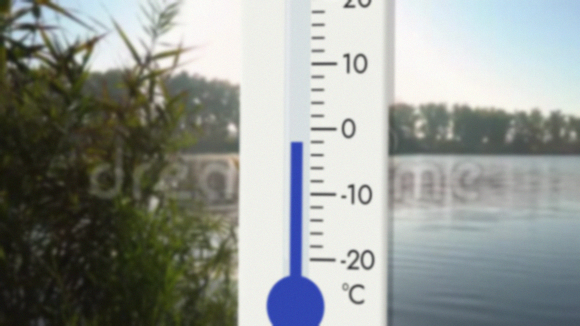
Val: -2
